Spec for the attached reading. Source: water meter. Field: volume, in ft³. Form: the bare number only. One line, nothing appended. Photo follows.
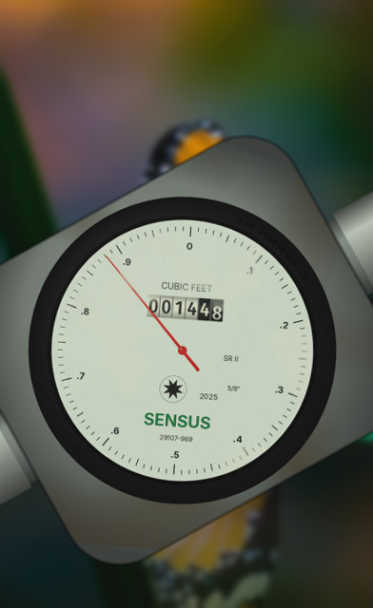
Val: 1447.88
